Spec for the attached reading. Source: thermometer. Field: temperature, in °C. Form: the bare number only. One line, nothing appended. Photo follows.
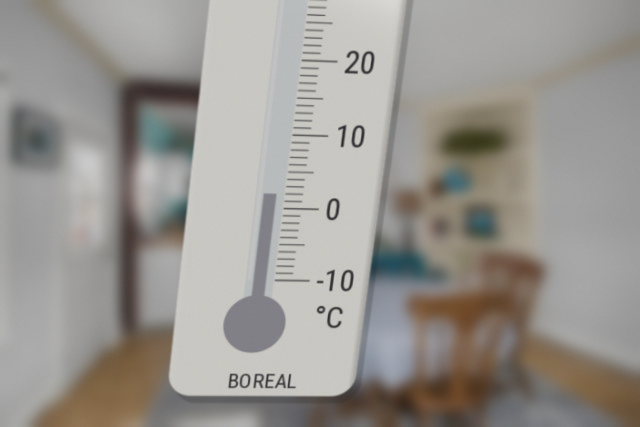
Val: 2
